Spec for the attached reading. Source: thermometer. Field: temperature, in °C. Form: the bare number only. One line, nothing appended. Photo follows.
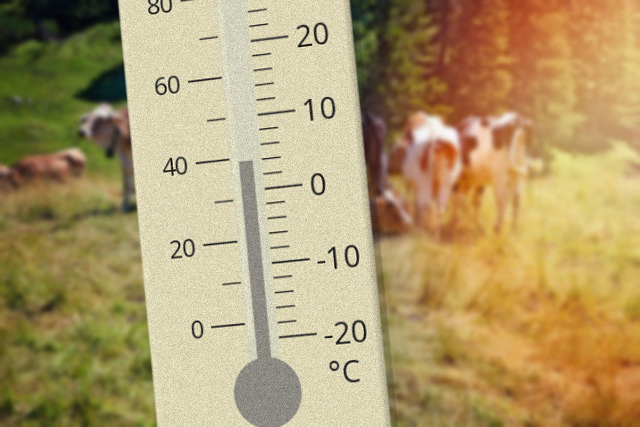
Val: 4
